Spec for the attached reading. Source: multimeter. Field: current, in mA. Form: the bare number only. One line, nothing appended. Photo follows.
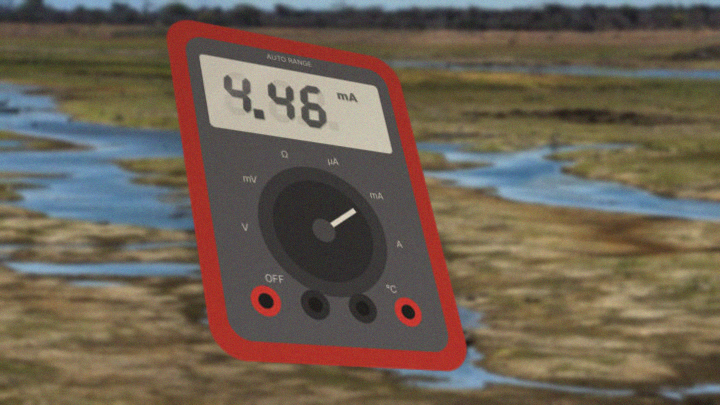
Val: 4.46
